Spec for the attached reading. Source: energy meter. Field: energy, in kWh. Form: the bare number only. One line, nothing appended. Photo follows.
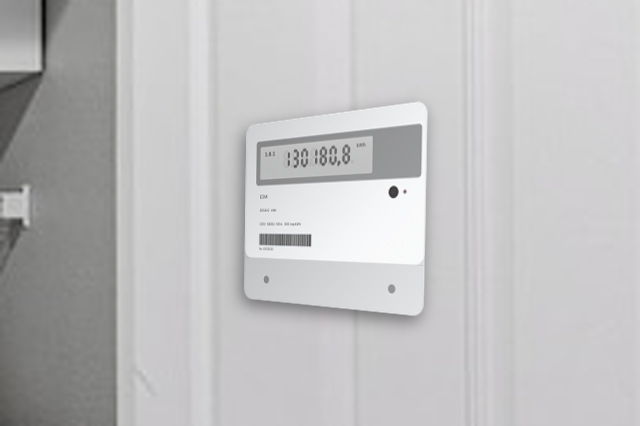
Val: 130180.8
